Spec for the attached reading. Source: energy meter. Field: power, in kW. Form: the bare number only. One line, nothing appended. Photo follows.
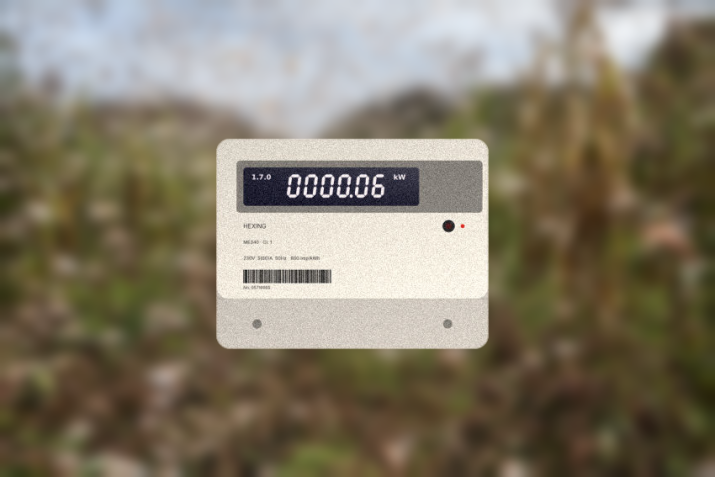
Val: 0.06
